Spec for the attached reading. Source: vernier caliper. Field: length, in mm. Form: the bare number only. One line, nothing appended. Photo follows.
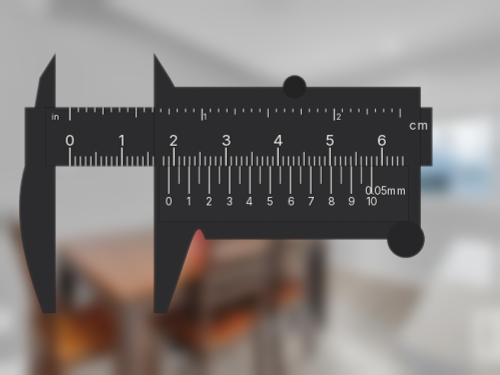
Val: 19.0
